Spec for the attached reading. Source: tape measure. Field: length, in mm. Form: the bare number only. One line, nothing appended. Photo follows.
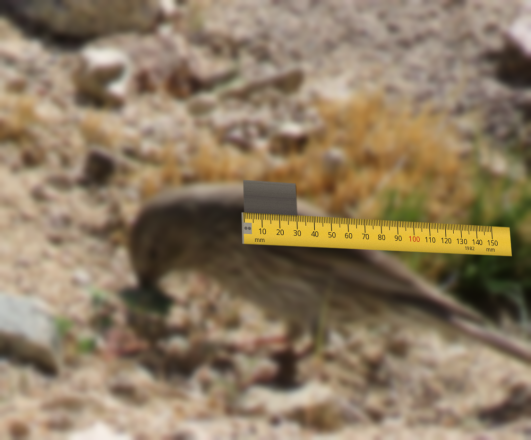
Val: 30
